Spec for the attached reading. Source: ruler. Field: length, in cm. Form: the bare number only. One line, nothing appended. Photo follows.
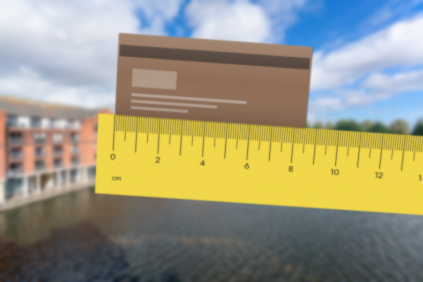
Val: 8.5
